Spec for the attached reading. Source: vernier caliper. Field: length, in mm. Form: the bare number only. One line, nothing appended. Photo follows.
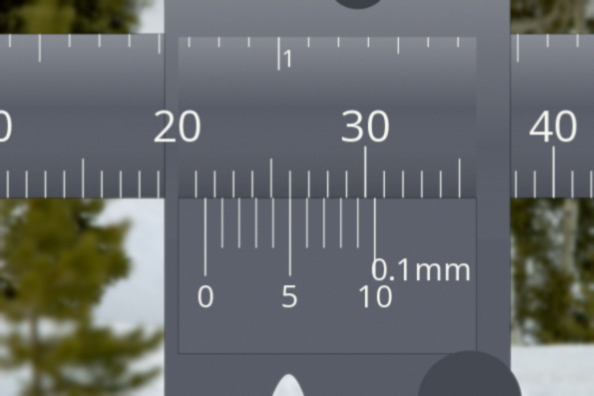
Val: 21.5
